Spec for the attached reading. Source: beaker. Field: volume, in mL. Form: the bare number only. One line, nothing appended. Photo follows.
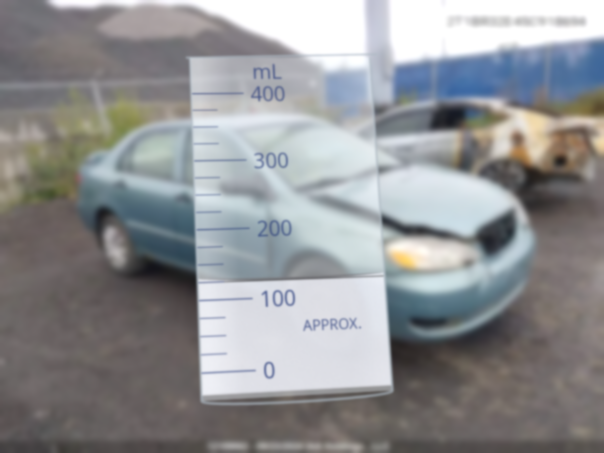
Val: 125
